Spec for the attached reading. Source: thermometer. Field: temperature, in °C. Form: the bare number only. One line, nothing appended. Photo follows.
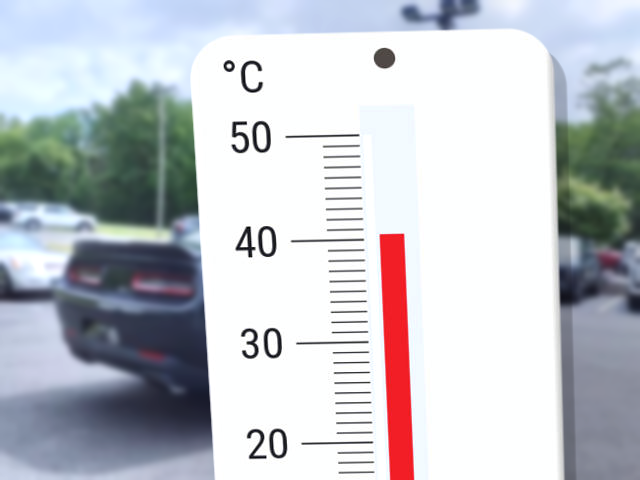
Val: 40.5
